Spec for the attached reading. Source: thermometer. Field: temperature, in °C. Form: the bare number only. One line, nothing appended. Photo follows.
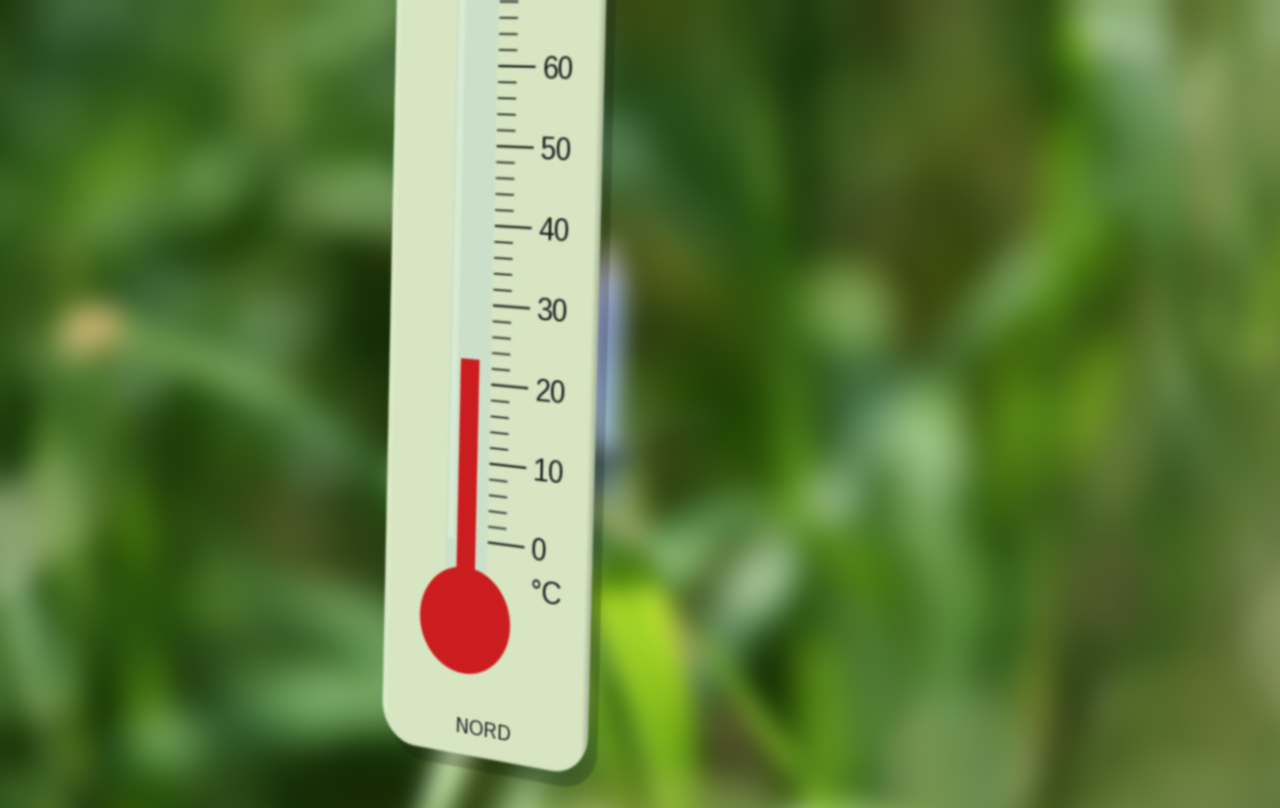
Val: 23
